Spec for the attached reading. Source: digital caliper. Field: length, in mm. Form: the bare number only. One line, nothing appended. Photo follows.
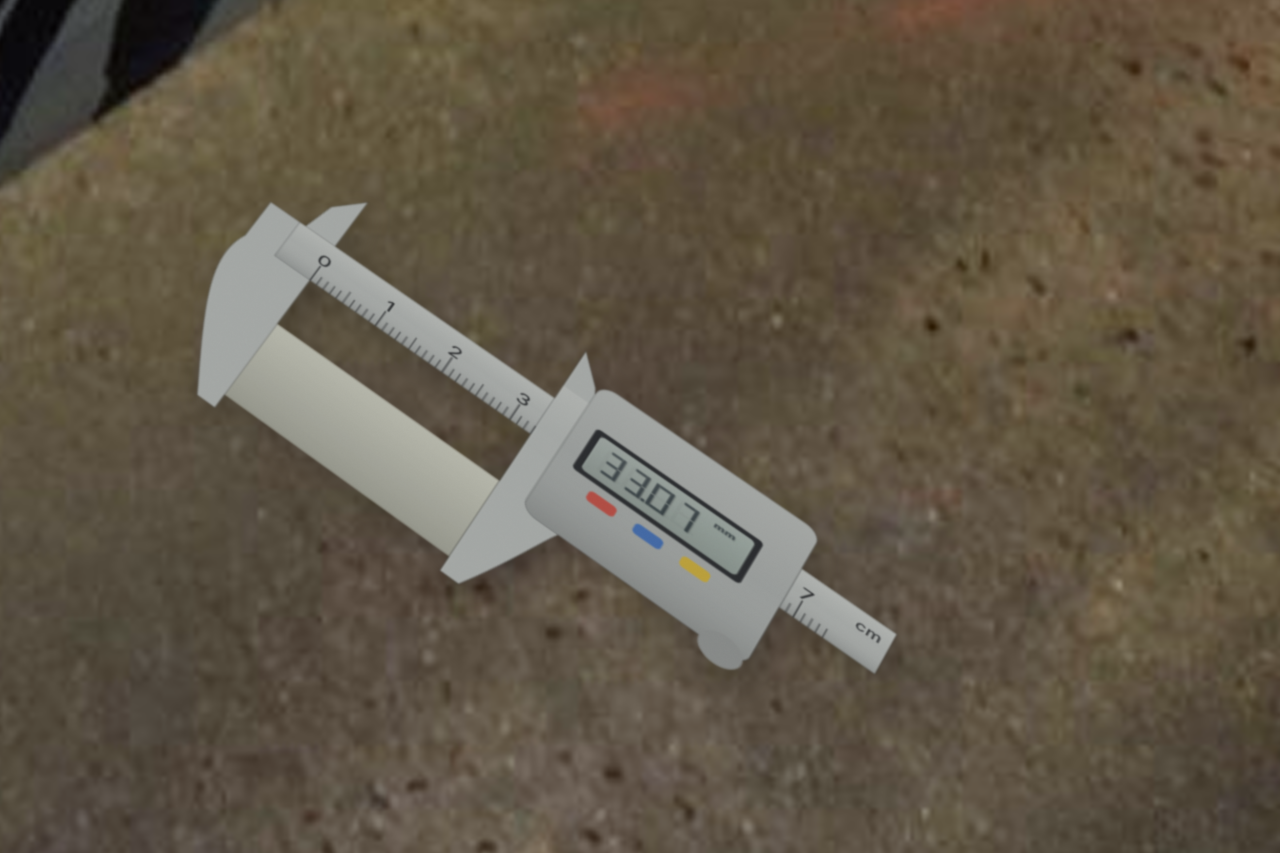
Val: 33.07
